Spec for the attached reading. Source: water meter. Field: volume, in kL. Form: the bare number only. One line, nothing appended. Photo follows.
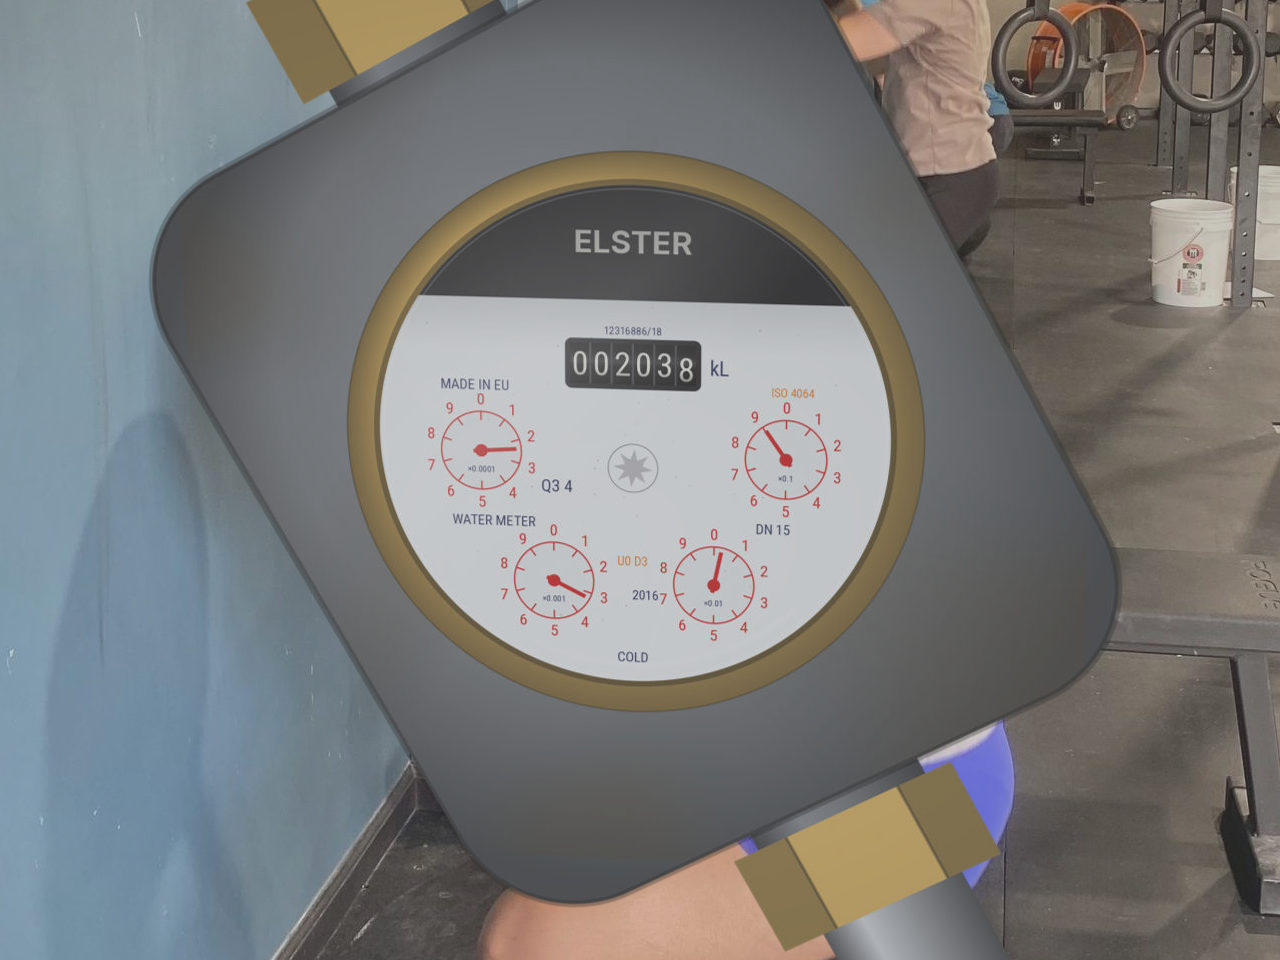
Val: 2037.9032
